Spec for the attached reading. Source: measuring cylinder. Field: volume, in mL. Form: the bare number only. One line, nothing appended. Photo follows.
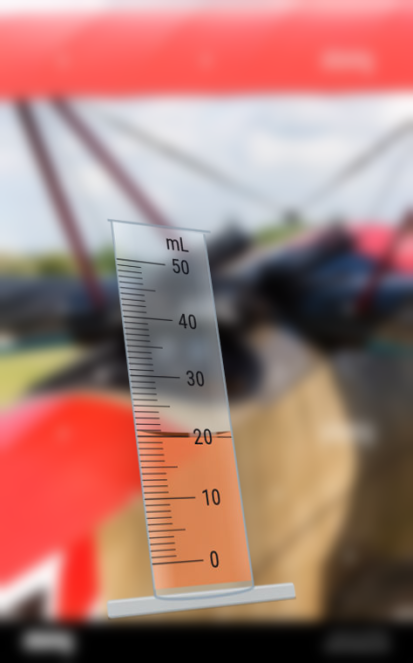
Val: 20
